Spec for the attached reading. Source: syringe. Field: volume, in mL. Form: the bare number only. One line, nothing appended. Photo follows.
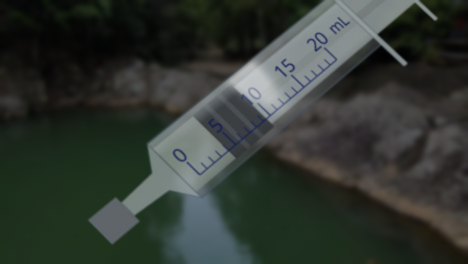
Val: 4
